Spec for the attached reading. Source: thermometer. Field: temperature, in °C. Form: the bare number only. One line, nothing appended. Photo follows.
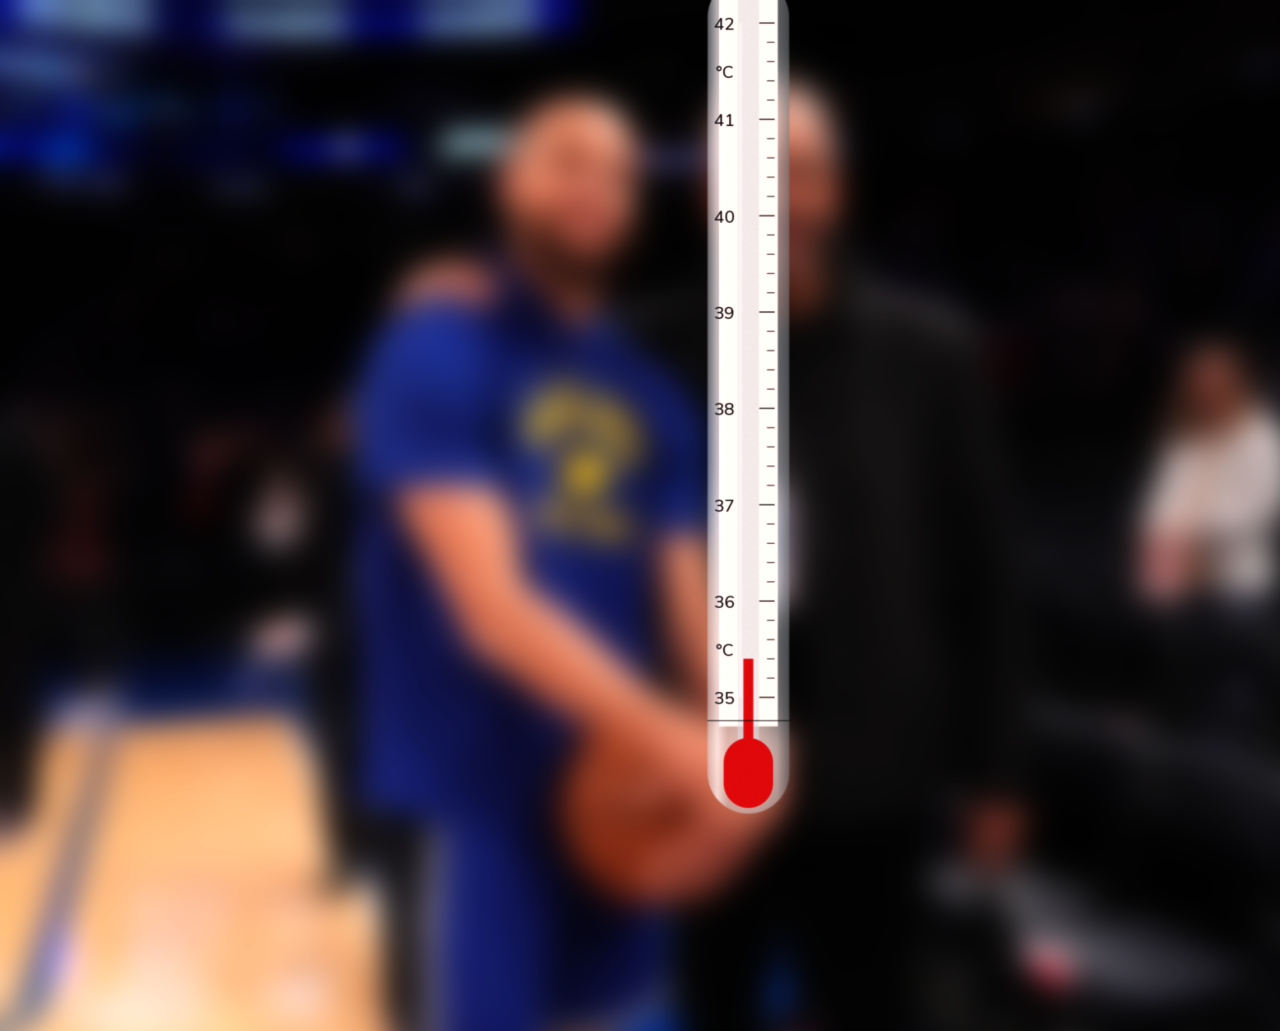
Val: 35.4
